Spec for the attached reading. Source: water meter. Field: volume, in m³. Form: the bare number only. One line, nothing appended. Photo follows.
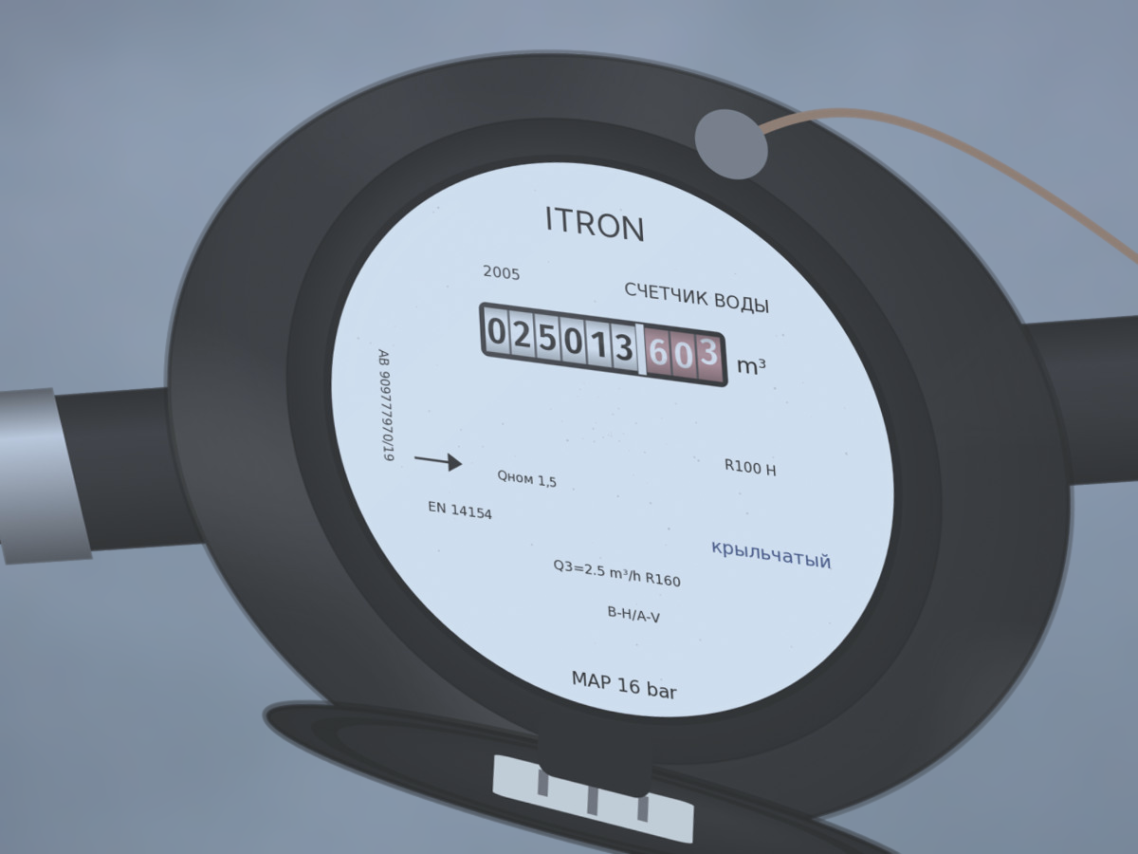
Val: 25013.603
